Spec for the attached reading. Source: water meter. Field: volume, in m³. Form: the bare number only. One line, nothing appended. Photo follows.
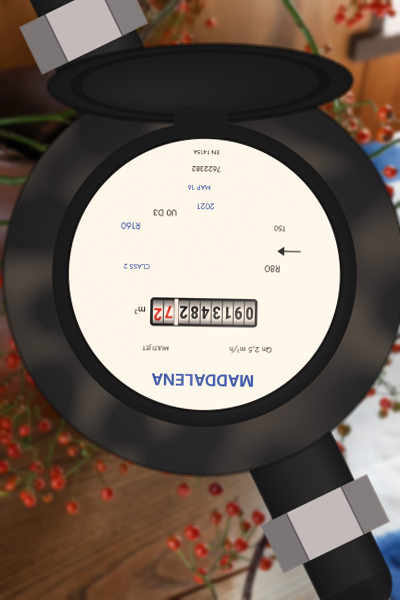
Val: 913482.72
